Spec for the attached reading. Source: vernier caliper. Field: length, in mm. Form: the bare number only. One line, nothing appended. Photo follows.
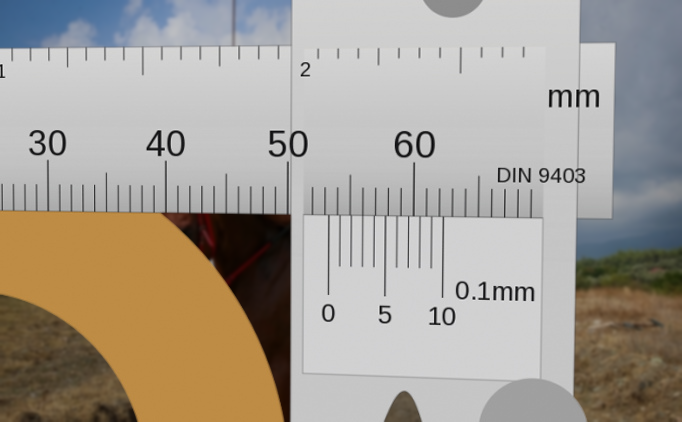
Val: 53.3
